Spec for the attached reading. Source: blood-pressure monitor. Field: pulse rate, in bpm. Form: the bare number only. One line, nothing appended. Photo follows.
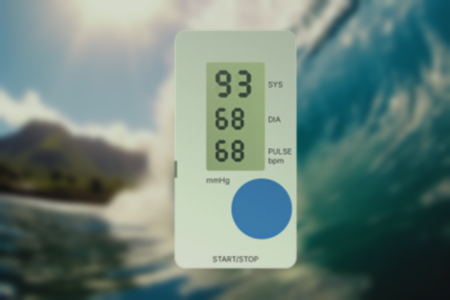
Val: 68
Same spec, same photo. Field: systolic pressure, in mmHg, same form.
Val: 93
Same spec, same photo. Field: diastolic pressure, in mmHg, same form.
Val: 68
